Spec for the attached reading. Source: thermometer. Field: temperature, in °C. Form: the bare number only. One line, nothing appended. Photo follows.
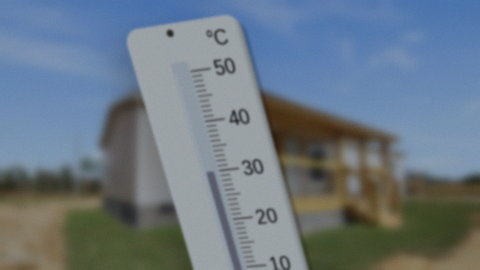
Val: 30
